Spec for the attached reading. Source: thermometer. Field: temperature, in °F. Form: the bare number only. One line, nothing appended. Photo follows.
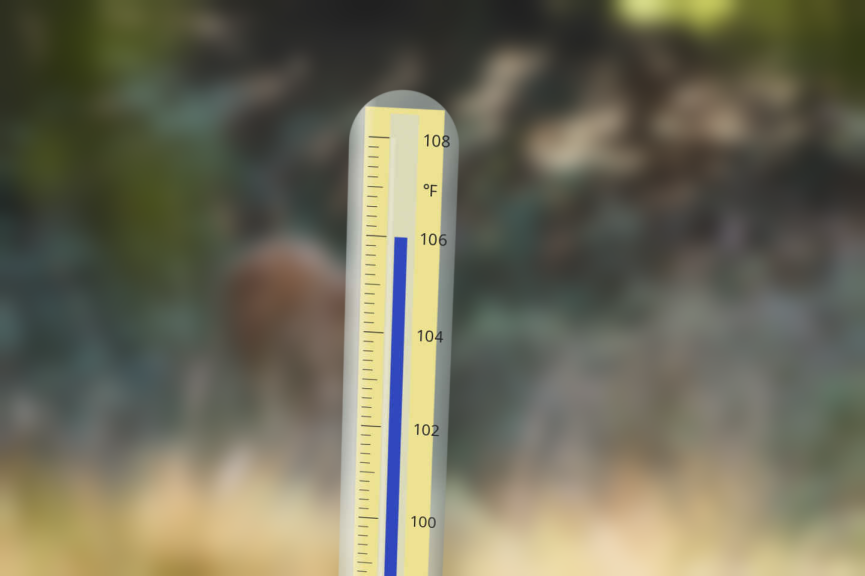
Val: 106
